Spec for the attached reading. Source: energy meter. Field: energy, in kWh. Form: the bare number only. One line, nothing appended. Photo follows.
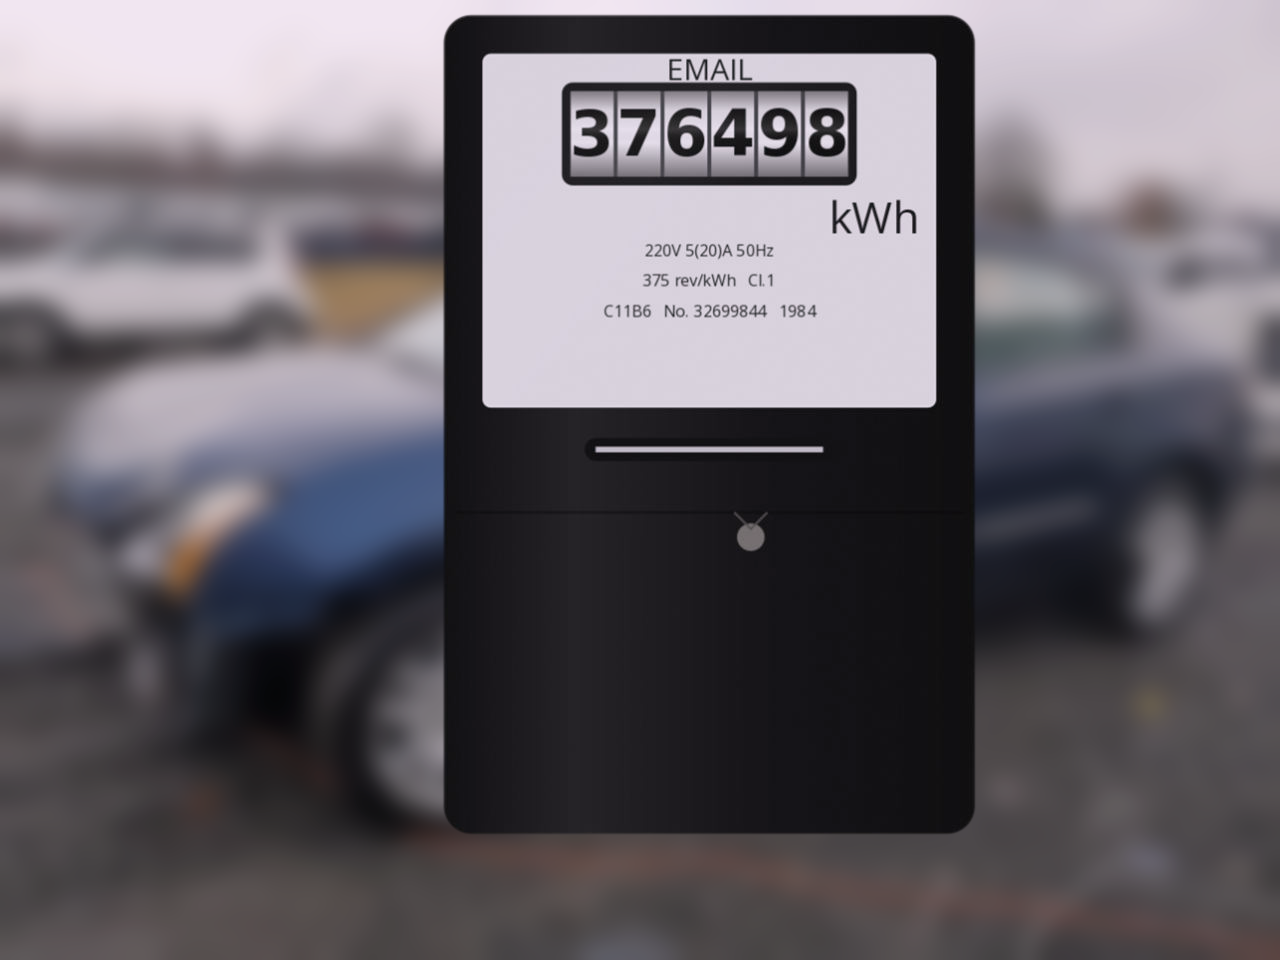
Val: 376498
